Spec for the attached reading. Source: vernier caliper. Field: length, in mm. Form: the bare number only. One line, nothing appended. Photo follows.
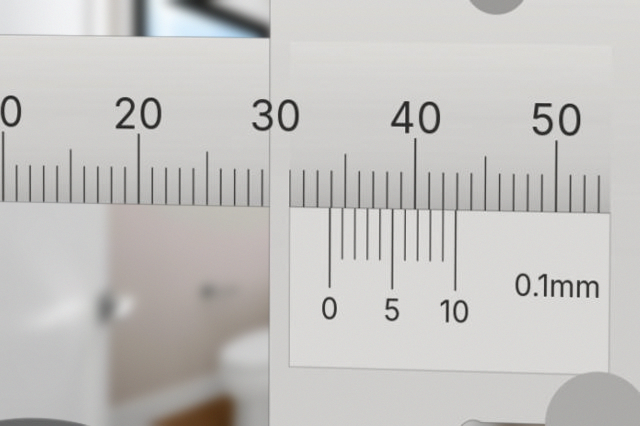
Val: 33.9
